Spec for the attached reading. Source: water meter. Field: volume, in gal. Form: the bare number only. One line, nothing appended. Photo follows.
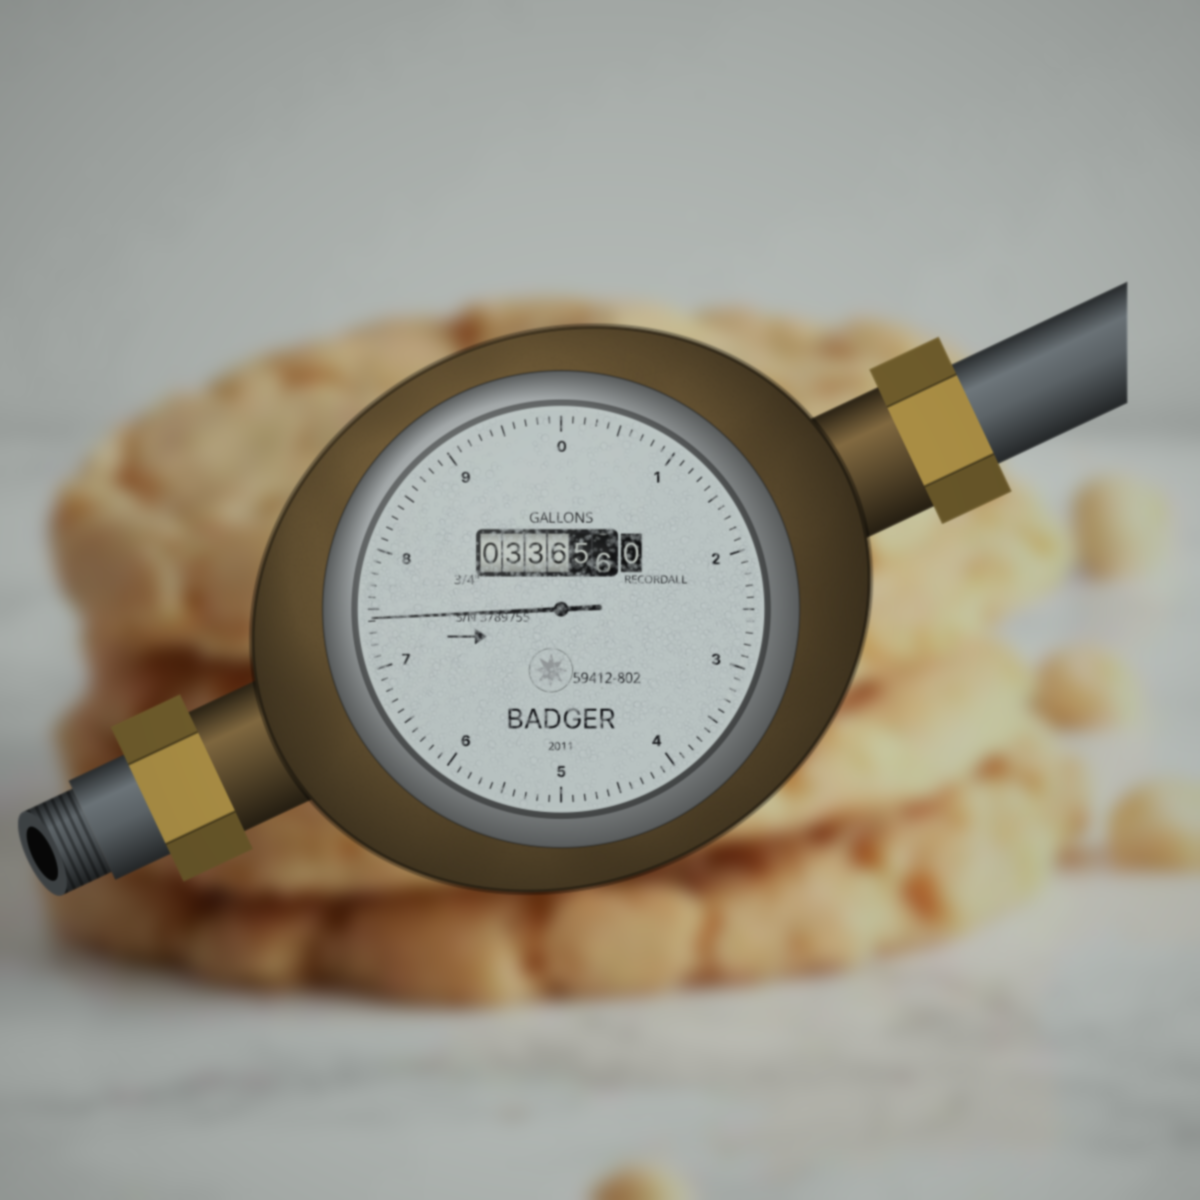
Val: 336557.4
